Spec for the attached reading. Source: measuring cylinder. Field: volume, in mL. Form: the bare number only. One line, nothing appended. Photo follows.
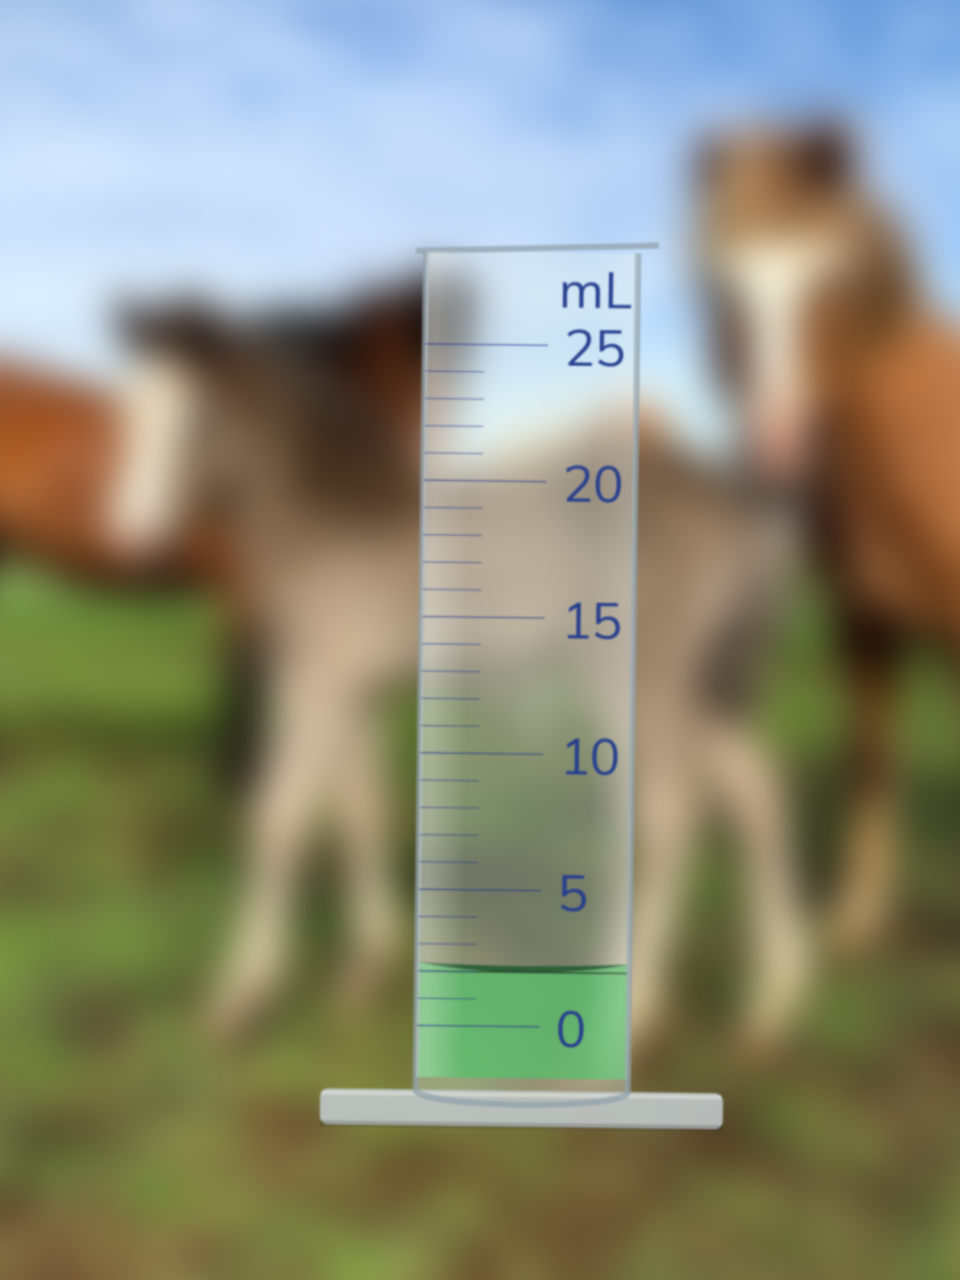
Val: 2
